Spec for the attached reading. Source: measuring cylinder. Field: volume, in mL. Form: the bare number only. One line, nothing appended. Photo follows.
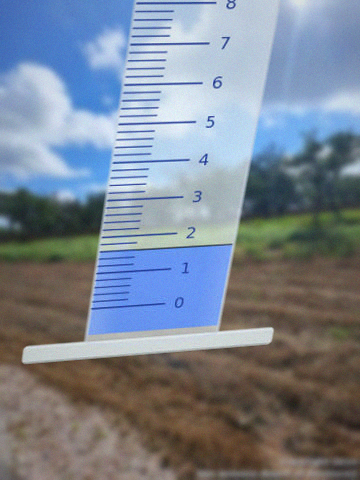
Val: 1.6
